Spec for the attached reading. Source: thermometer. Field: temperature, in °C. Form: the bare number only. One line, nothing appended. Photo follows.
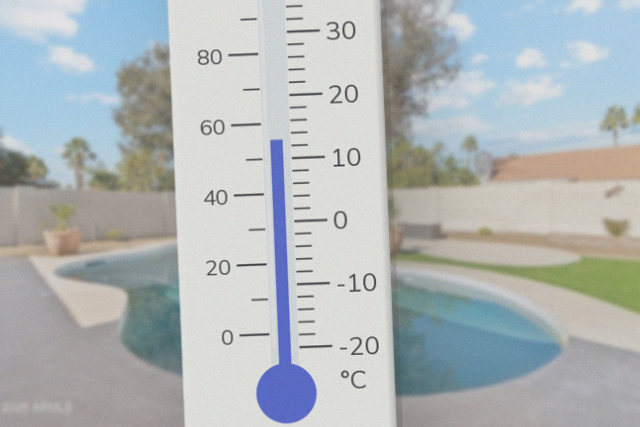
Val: 13
